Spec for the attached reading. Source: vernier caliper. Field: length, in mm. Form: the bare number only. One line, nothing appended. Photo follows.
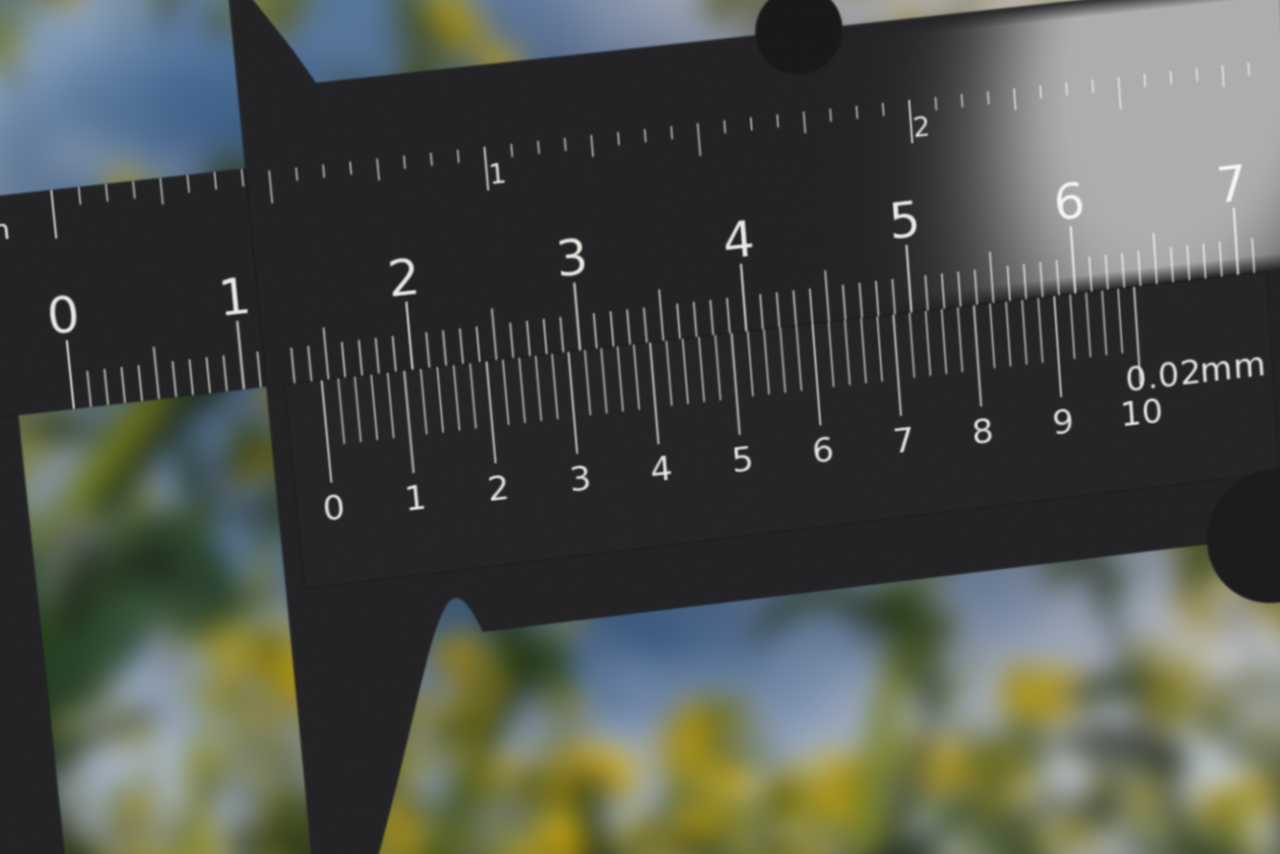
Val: 14.6
